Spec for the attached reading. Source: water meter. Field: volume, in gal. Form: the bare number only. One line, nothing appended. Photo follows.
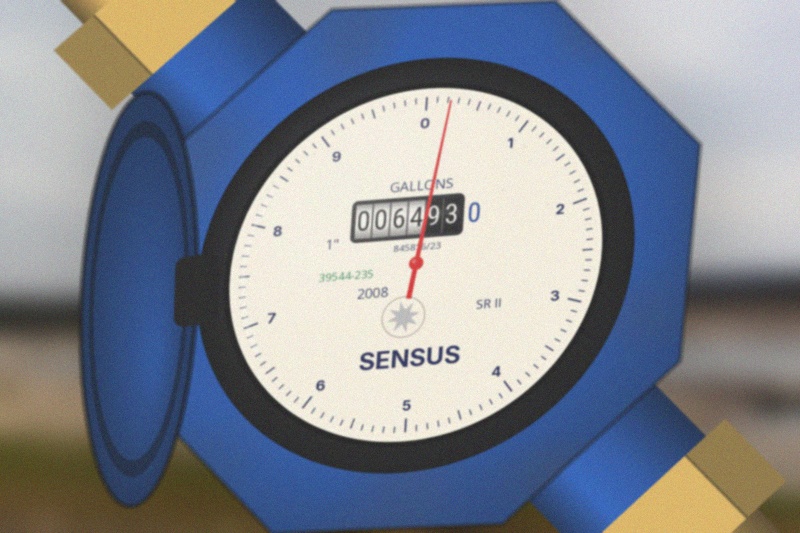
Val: 64930.2
